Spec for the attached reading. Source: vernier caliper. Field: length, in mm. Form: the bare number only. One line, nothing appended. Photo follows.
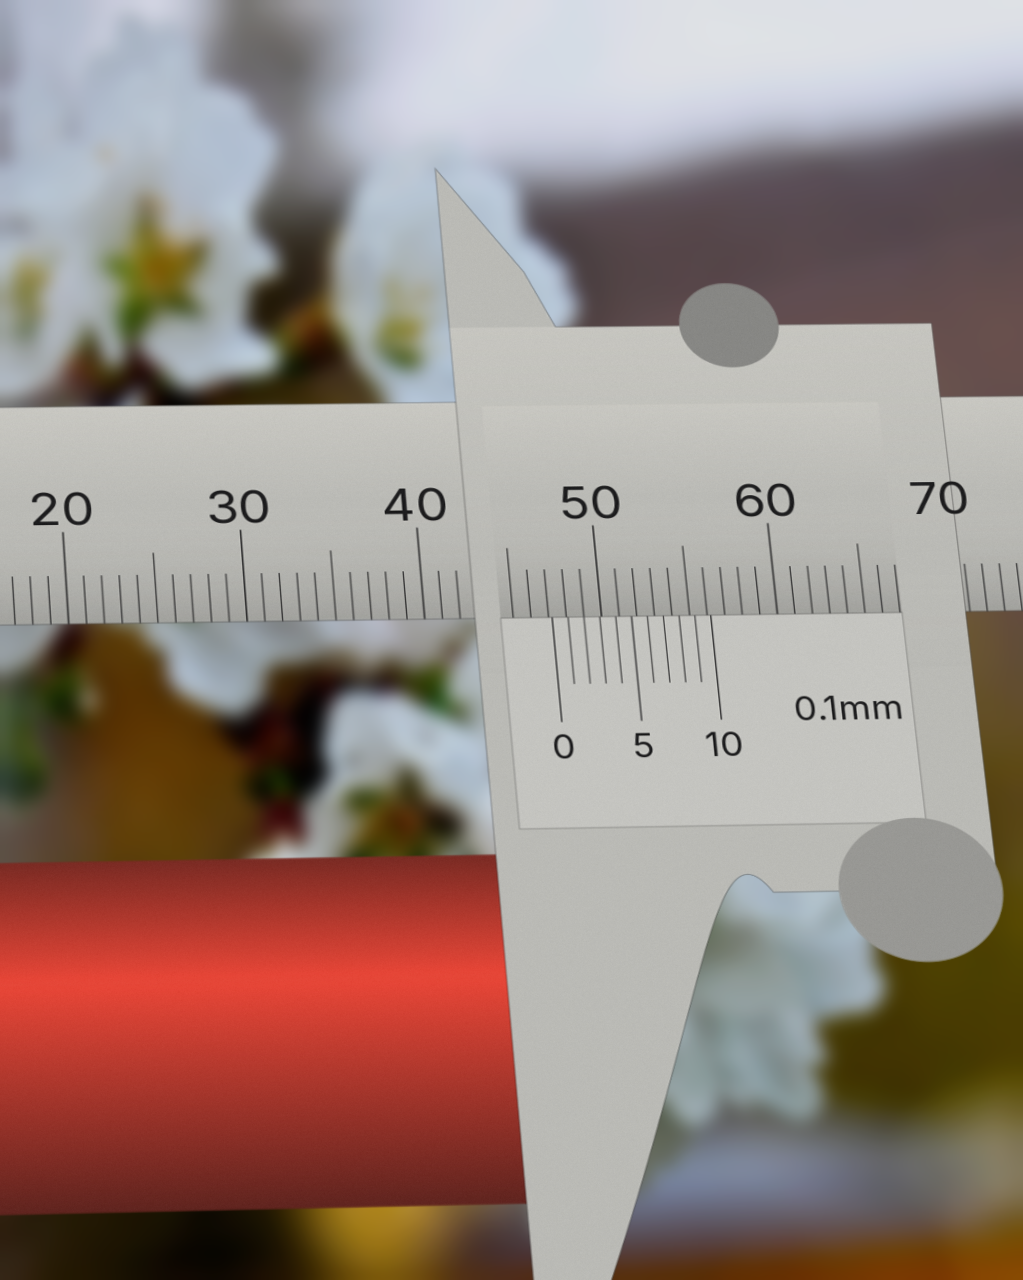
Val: 47.2
